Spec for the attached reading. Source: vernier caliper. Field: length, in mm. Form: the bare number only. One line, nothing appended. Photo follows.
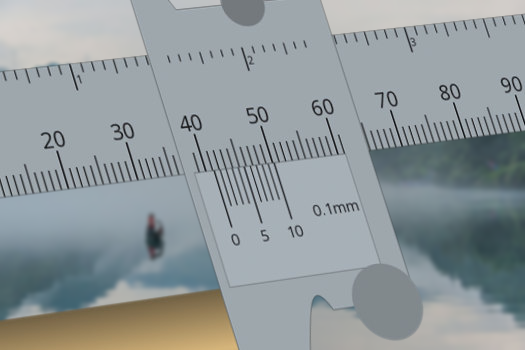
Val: 41.2
